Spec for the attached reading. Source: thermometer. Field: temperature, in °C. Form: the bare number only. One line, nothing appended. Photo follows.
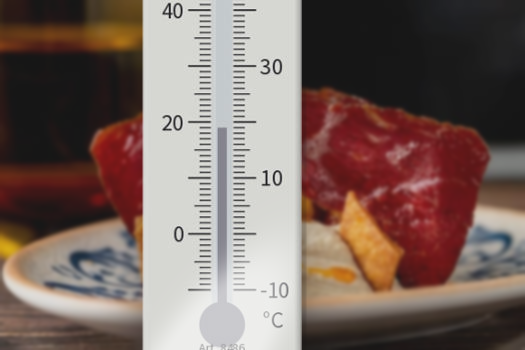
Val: 19
